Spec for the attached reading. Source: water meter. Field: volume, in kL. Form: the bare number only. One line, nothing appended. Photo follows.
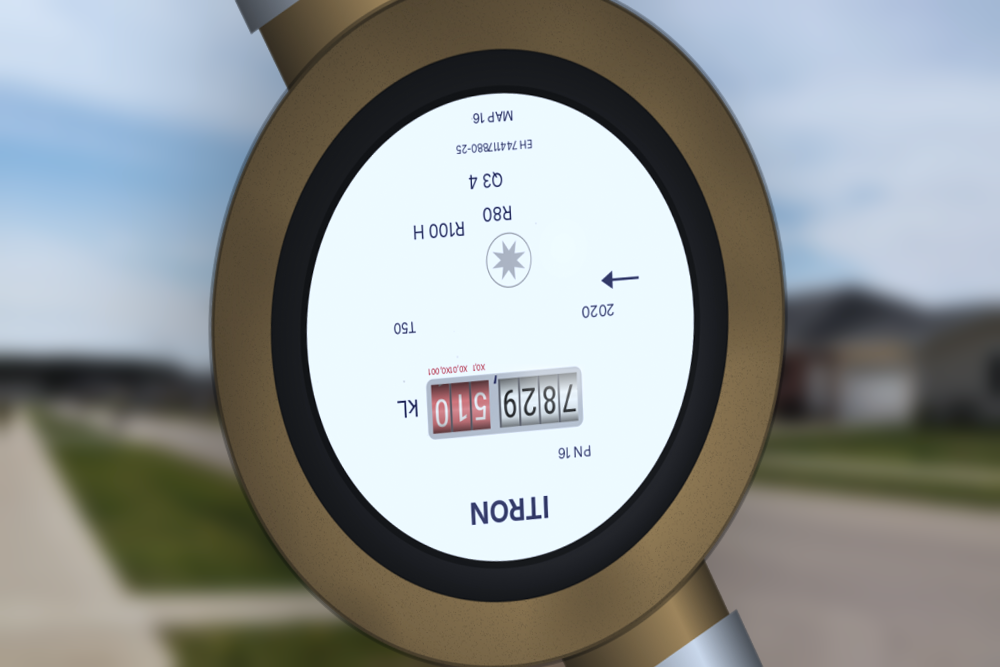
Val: 7829.510
